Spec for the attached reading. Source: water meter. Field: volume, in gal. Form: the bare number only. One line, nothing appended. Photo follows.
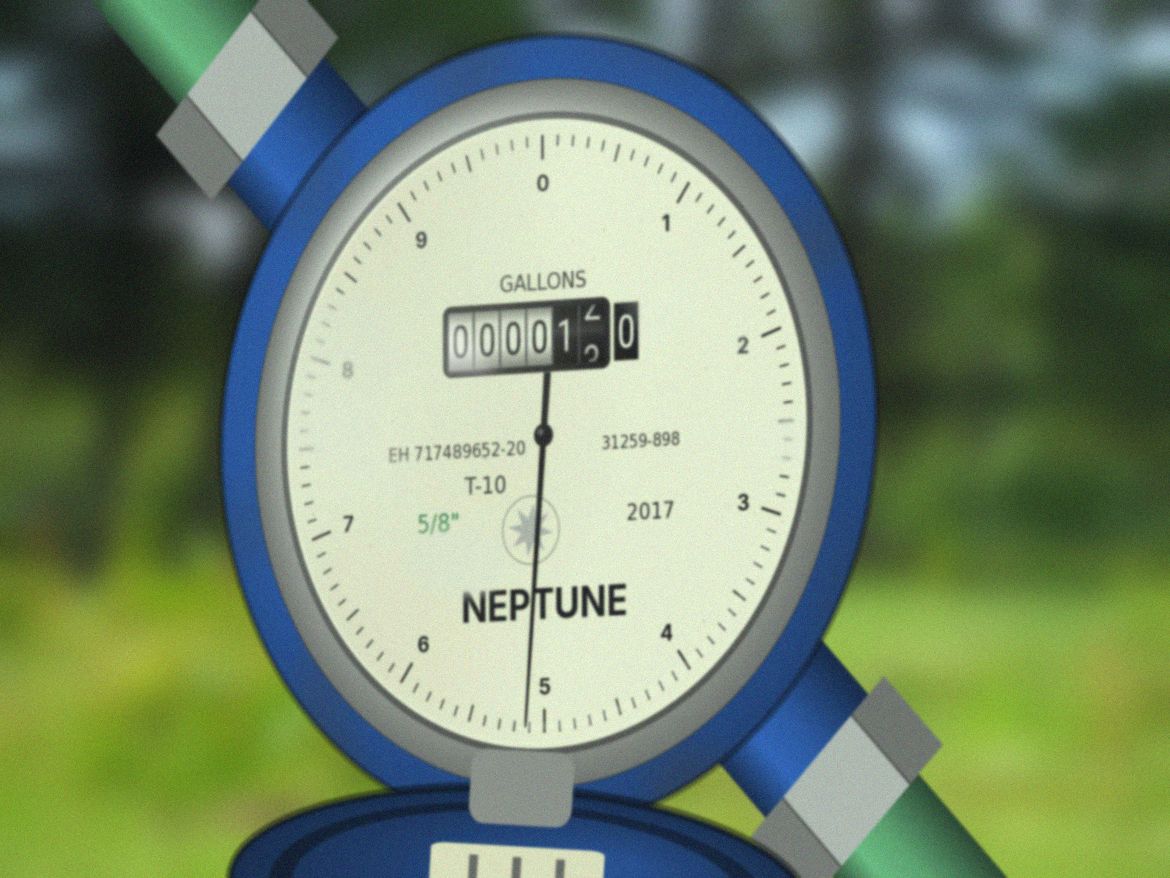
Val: 125.1
